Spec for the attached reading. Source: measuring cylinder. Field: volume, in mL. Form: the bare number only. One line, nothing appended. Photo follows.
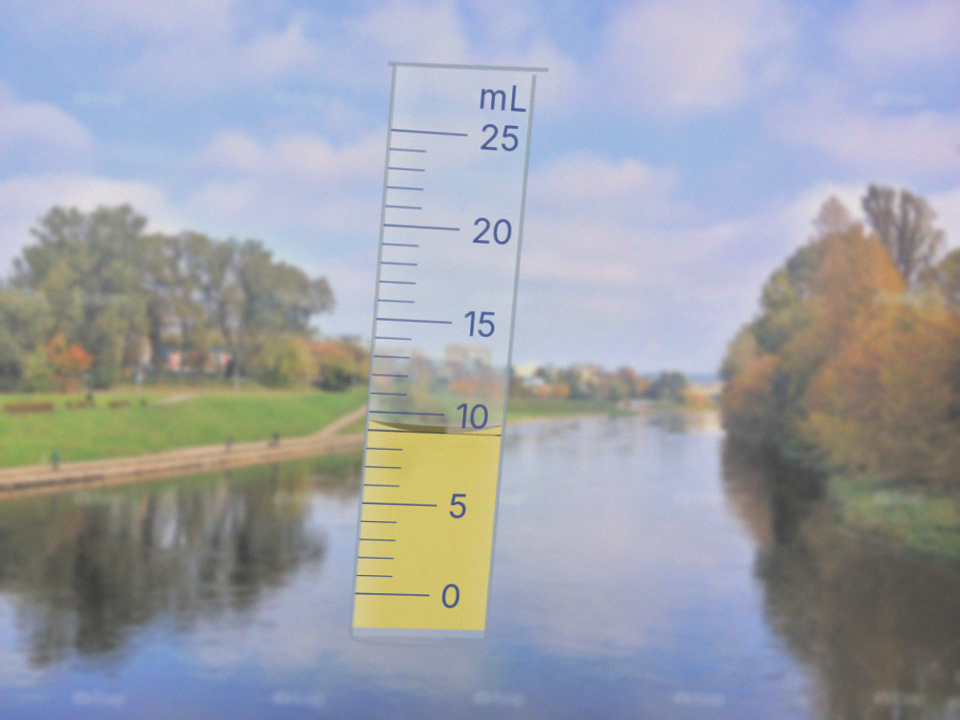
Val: 9
